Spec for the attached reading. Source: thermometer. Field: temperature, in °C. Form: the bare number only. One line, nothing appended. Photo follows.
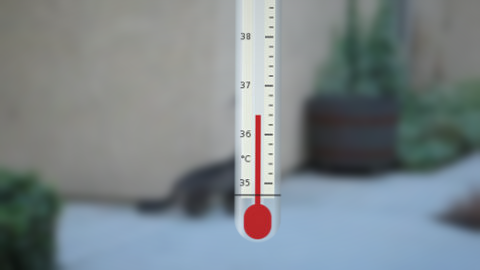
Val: 36.4
